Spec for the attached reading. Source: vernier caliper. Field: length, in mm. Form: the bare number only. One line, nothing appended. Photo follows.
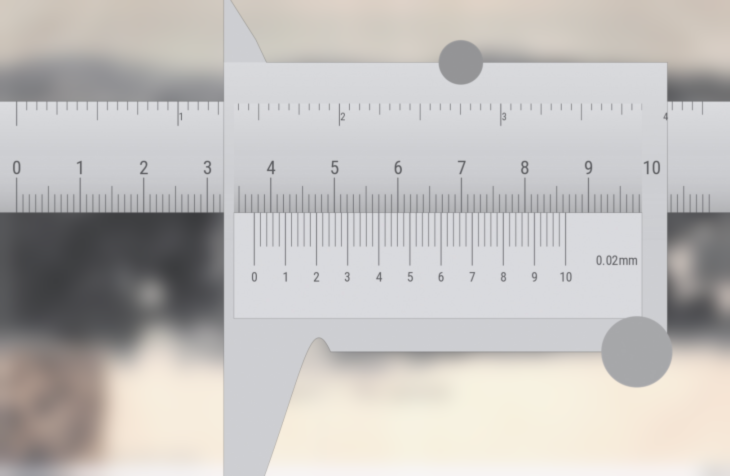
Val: 37.4
